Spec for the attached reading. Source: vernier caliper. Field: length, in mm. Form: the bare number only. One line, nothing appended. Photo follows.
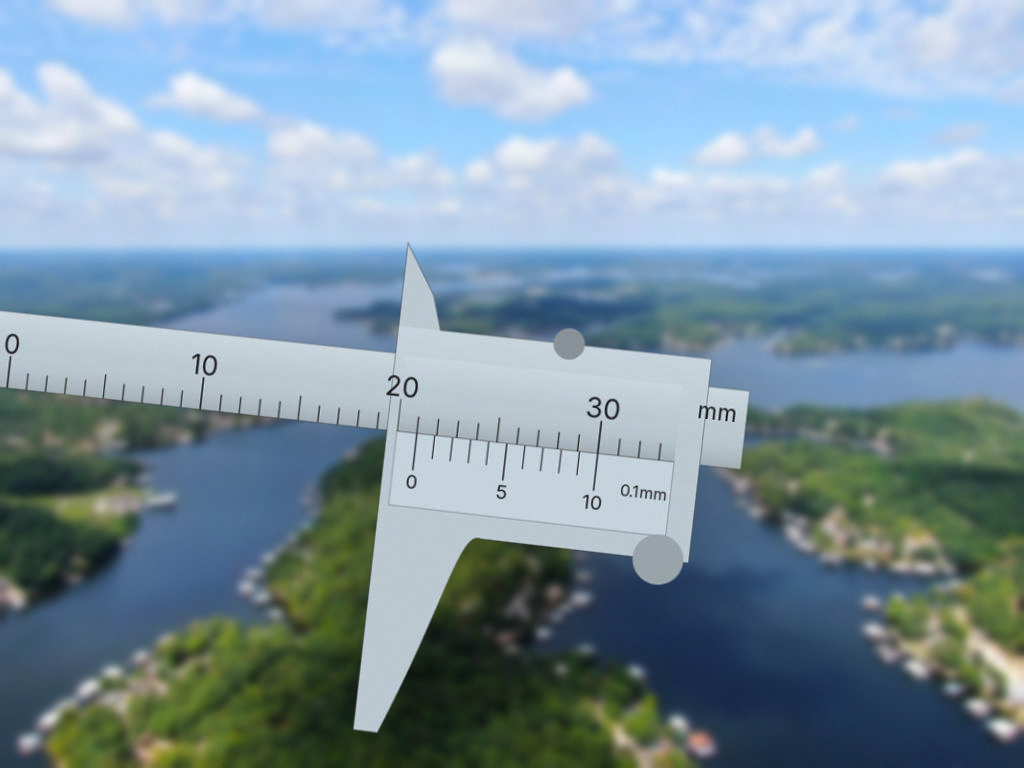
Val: 21.0
